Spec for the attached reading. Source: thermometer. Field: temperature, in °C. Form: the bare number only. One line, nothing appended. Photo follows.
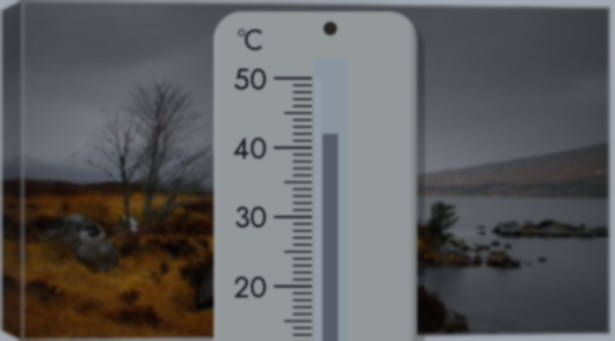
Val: 42
